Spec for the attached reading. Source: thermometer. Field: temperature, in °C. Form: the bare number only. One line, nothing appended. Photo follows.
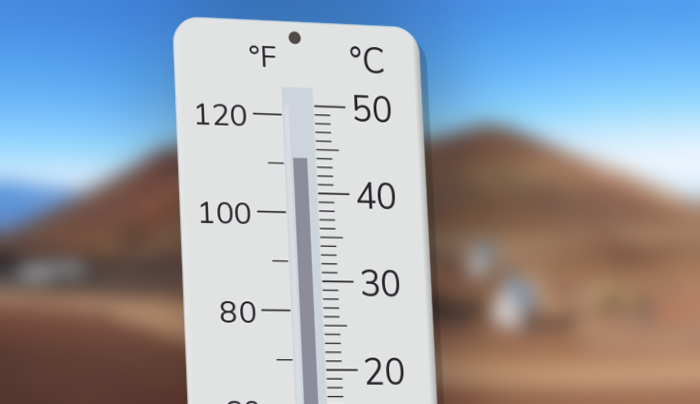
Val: 44
